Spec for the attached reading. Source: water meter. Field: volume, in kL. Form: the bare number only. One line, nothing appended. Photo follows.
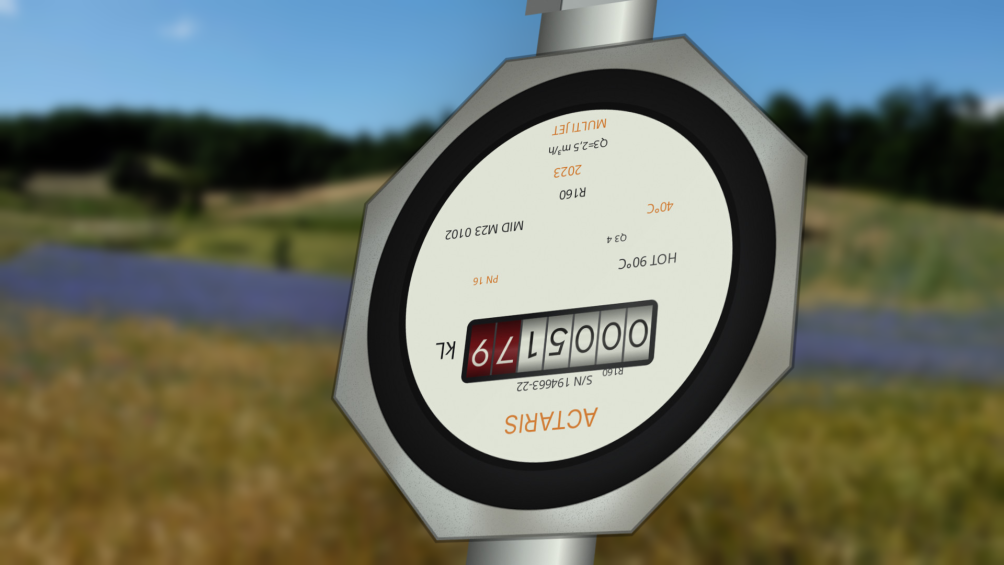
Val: 51.79
